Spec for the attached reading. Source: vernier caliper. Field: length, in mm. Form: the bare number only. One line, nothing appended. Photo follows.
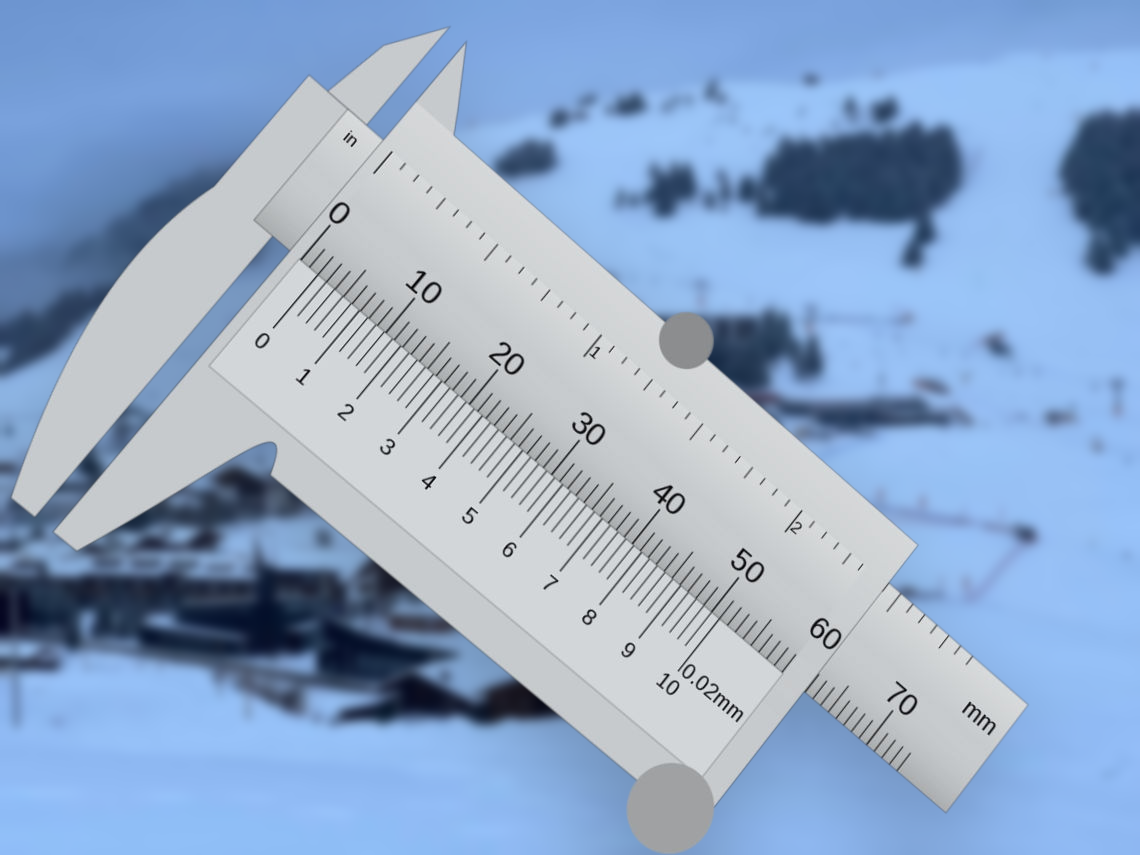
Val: 2.0
